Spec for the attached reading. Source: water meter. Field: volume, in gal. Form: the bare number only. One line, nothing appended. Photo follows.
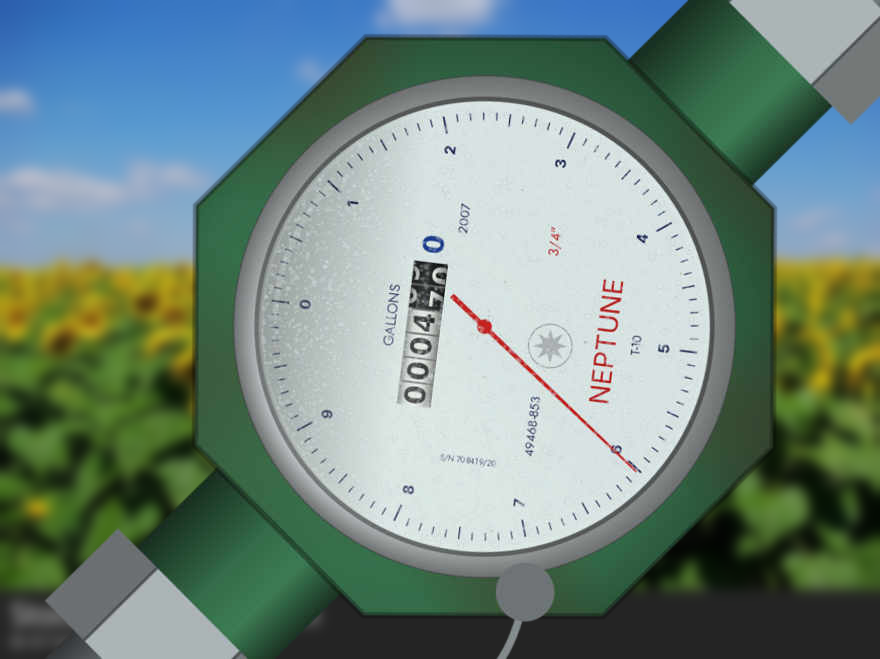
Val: 4696.0
